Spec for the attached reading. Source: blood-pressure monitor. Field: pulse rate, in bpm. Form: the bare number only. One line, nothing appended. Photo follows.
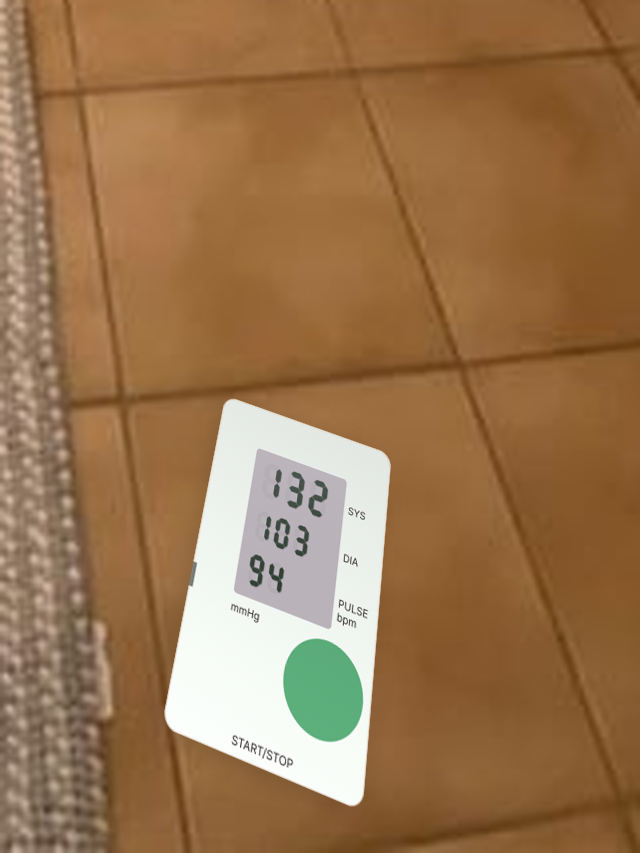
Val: 94
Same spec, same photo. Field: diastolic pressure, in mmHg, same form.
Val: 103
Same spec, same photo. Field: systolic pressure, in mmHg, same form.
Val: 132
